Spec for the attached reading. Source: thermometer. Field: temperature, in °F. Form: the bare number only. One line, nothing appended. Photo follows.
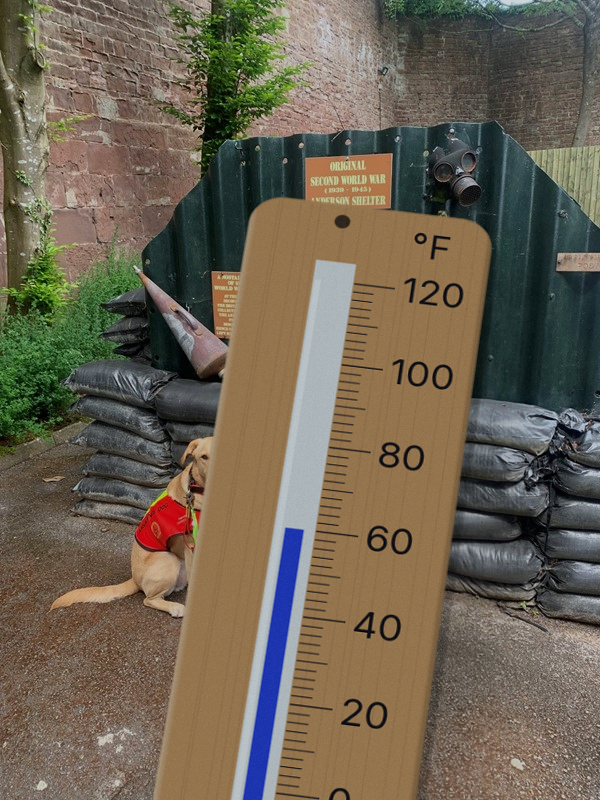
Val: 60
